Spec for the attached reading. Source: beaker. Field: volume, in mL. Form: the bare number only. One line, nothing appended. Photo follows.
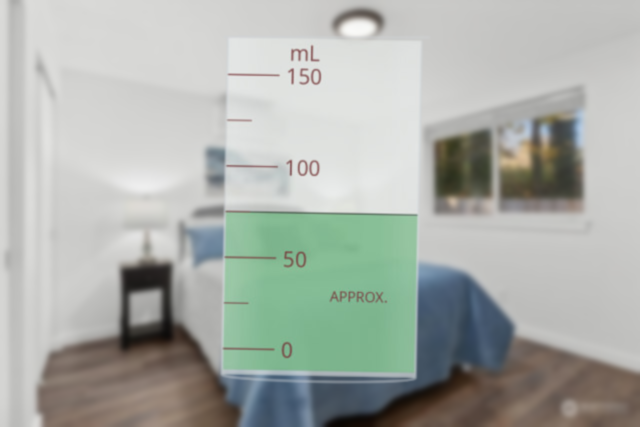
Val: 75
